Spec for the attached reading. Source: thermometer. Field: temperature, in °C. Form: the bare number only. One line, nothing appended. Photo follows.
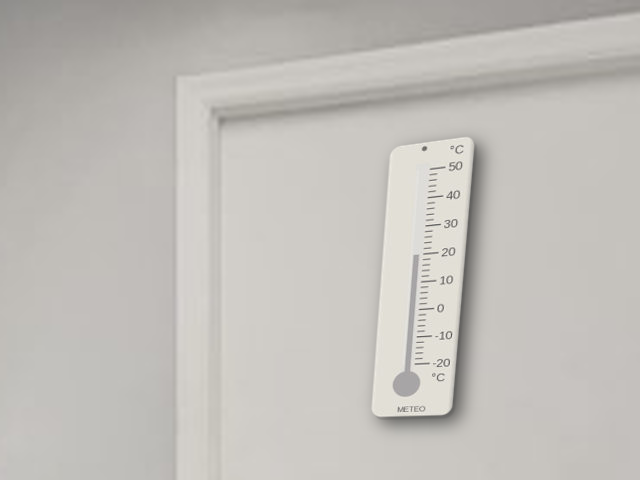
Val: 20
